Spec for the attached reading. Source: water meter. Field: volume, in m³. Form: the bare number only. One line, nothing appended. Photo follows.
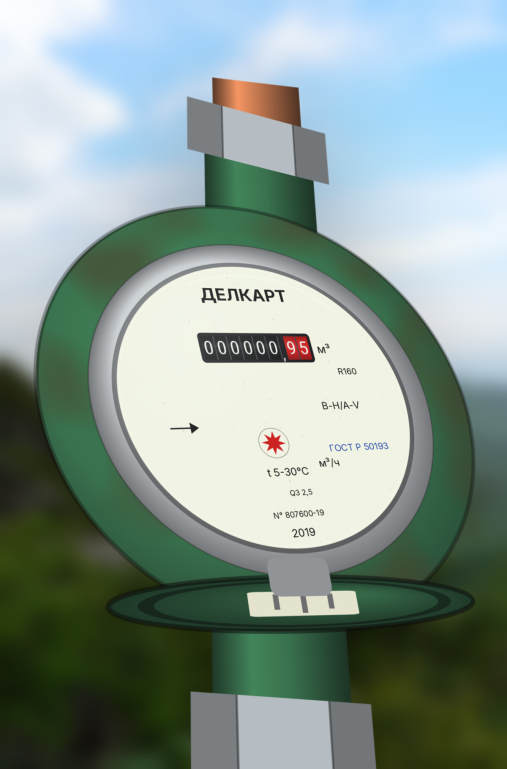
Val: 0.95
